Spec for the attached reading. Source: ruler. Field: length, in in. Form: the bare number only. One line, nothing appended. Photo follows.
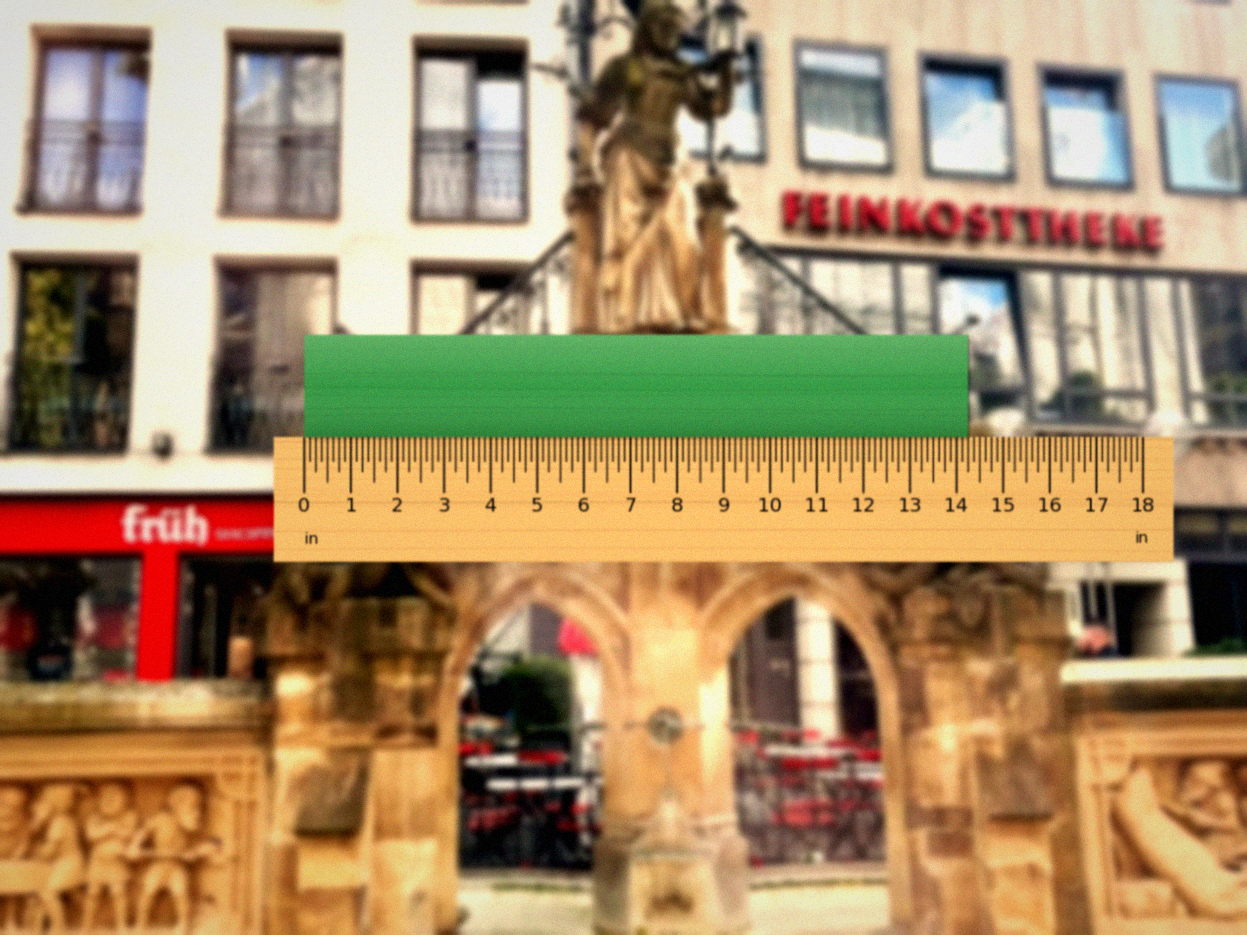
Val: 14.25
